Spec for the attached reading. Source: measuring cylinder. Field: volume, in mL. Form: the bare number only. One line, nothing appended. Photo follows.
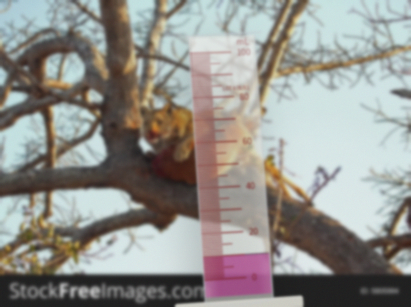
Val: 10
